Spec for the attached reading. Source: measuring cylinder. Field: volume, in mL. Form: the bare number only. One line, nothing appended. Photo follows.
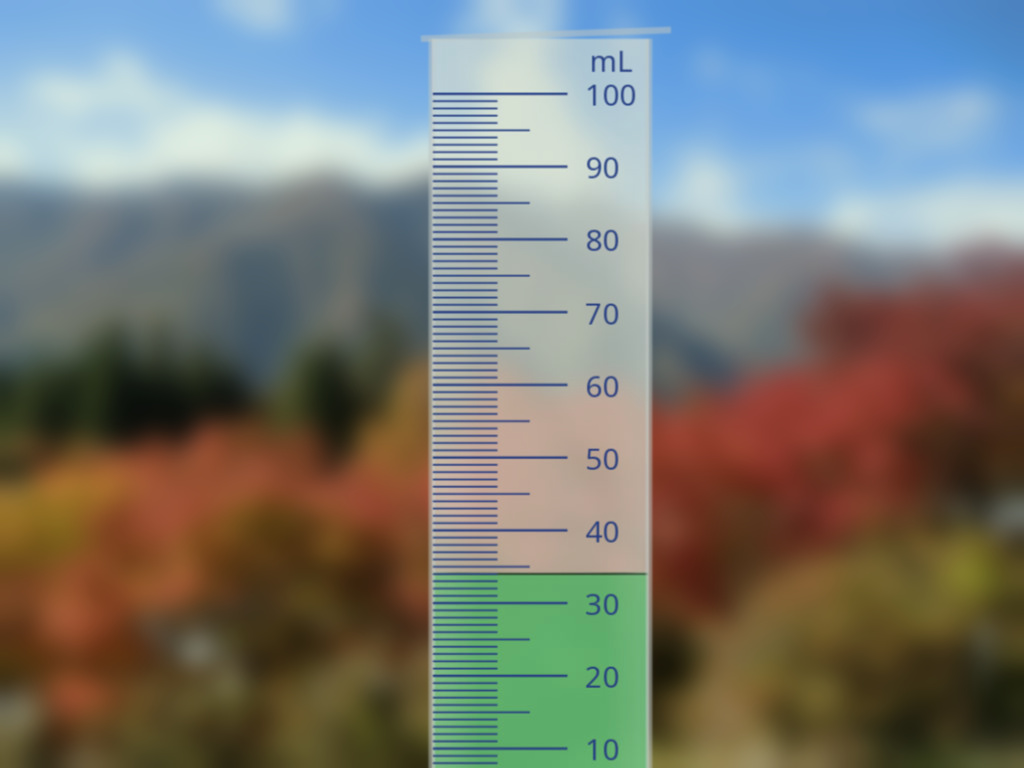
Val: 34
